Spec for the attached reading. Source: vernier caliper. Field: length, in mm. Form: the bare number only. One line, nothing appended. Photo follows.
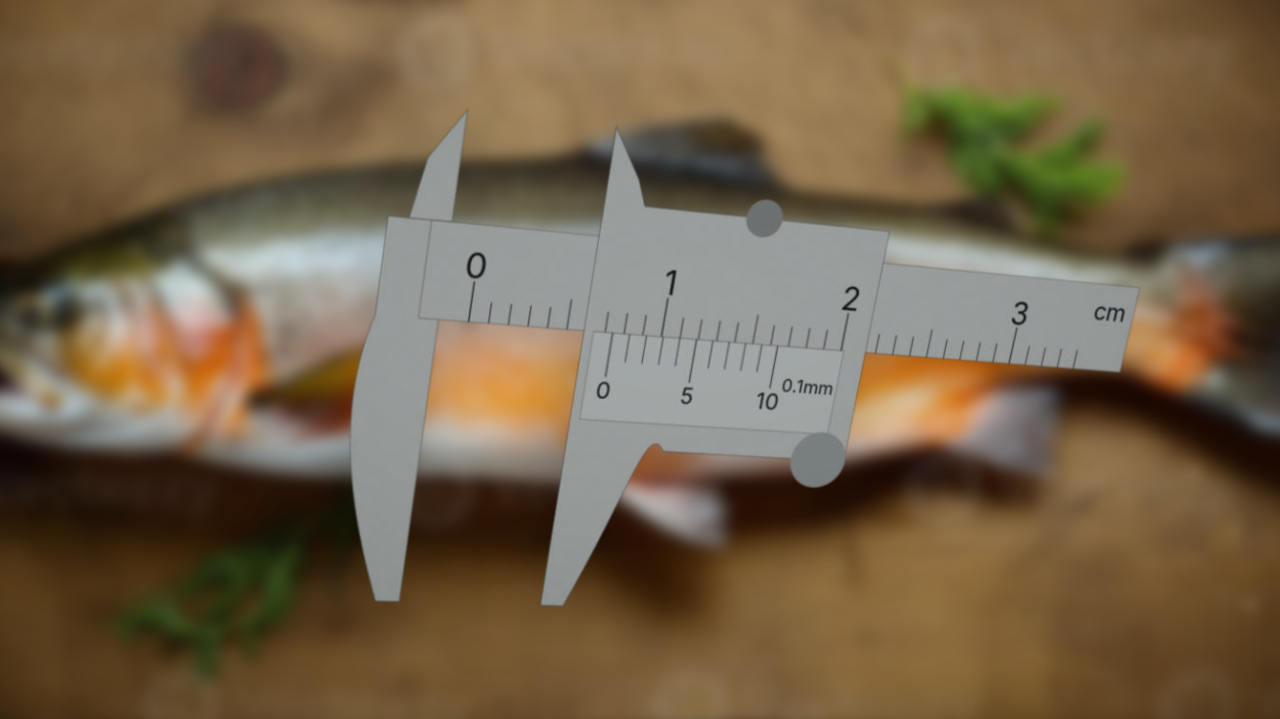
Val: 7.4
